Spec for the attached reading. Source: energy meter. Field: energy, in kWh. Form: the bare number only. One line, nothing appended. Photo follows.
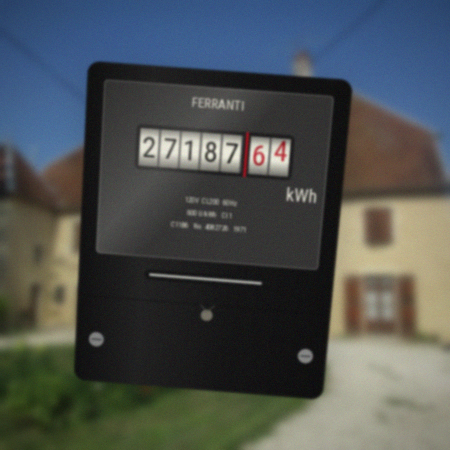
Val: 27187.64
